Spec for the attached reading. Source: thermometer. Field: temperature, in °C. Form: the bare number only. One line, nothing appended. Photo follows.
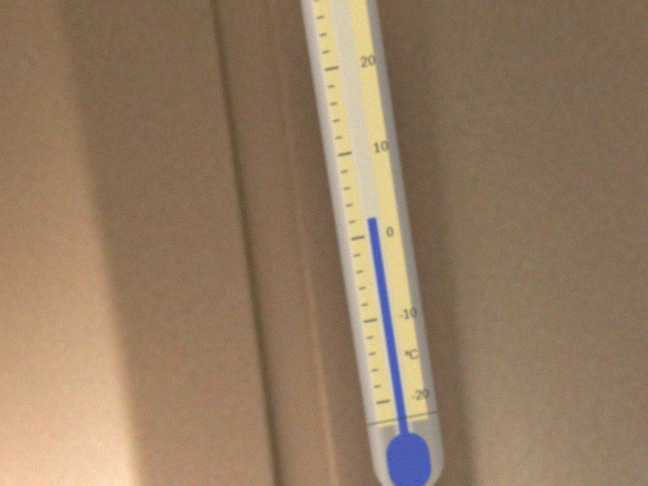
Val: 2
